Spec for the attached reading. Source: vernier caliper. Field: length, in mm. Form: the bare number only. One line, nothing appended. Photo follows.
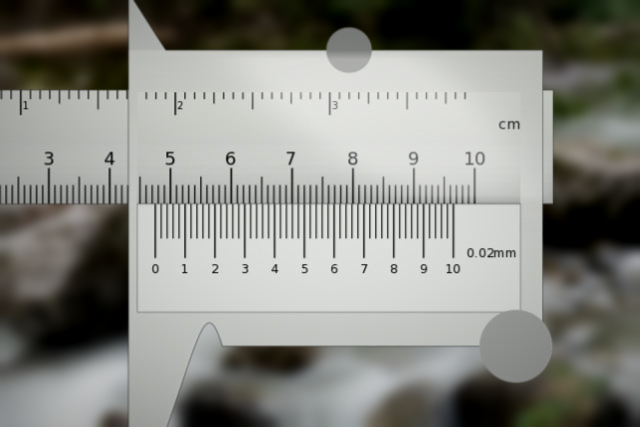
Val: 47.5
